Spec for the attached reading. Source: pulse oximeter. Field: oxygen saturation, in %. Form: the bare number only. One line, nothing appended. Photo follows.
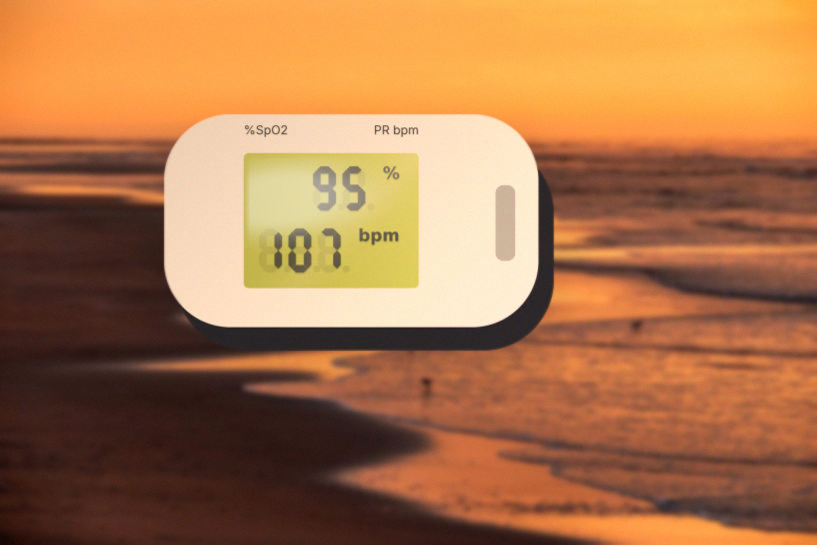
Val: 95
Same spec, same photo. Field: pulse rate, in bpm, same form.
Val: 107
